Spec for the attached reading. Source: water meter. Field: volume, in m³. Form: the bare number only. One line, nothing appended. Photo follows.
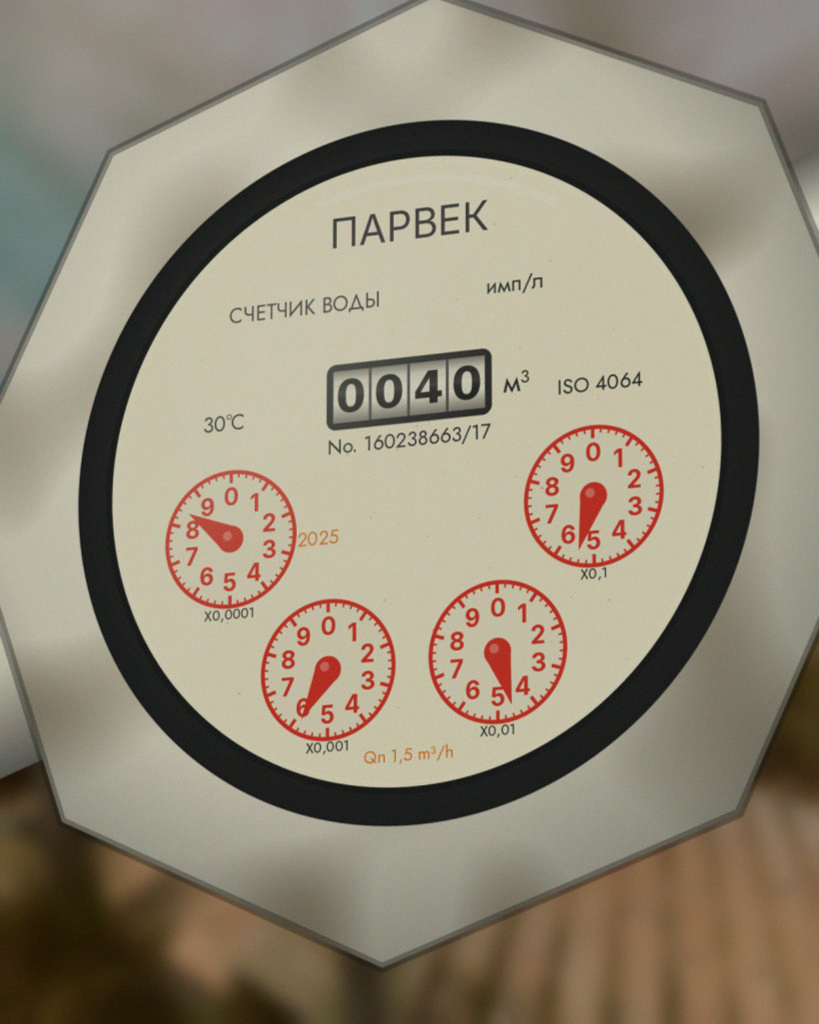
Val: 40.5458
